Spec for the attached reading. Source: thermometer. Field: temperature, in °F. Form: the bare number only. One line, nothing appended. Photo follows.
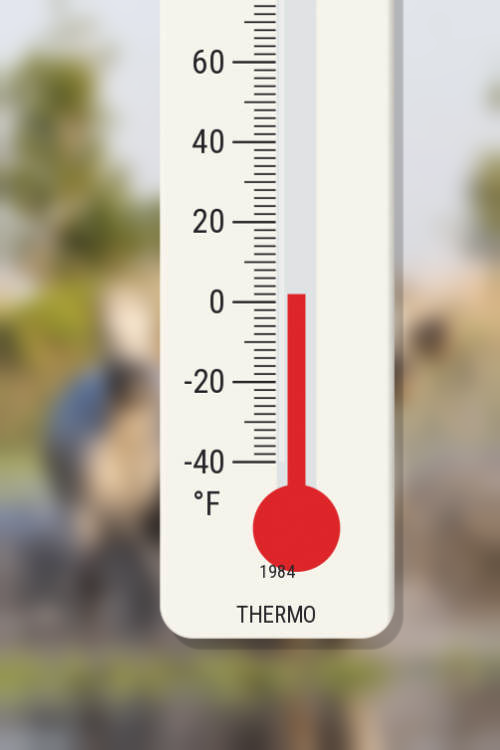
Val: 2
